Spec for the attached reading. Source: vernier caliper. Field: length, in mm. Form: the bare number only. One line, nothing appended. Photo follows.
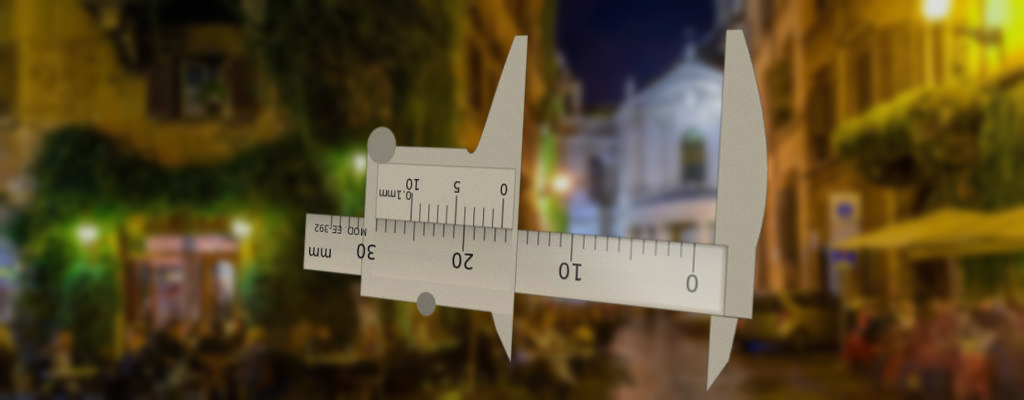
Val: 16.4
